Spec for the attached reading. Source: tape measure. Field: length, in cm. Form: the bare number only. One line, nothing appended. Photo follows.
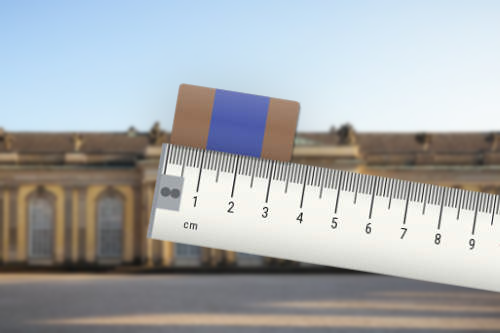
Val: 3.5
